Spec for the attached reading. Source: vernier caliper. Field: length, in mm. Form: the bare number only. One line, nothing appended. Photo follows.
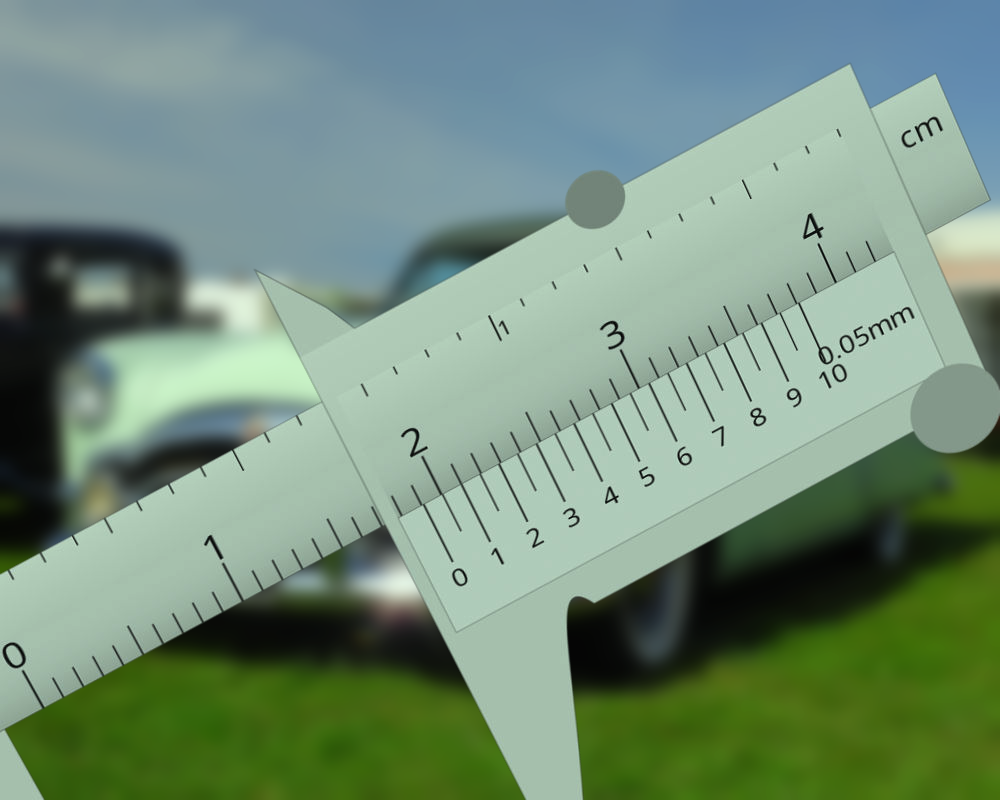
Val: 19.1
